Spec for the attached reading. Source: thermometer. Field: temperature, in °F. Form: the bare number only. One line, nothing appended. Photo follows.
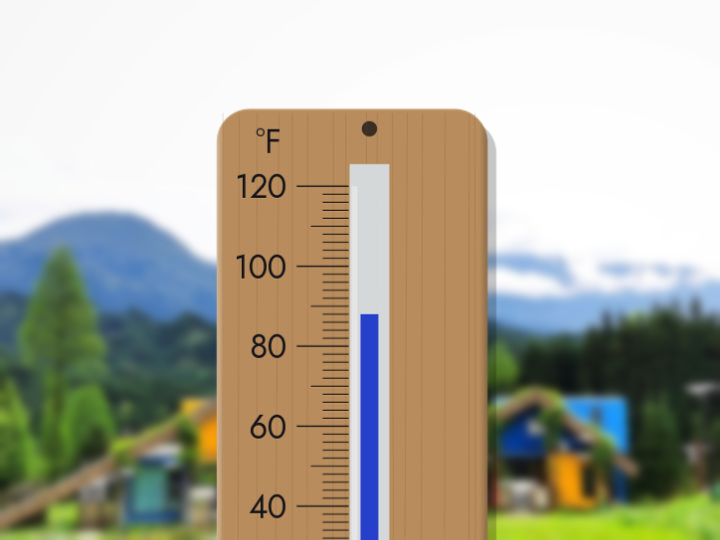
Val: 88
